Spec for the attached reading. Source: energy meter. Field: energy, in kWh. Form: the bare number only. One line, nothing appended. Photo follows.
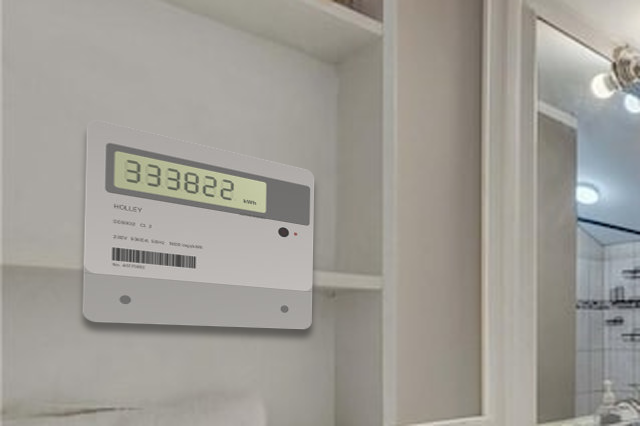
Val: 333822
